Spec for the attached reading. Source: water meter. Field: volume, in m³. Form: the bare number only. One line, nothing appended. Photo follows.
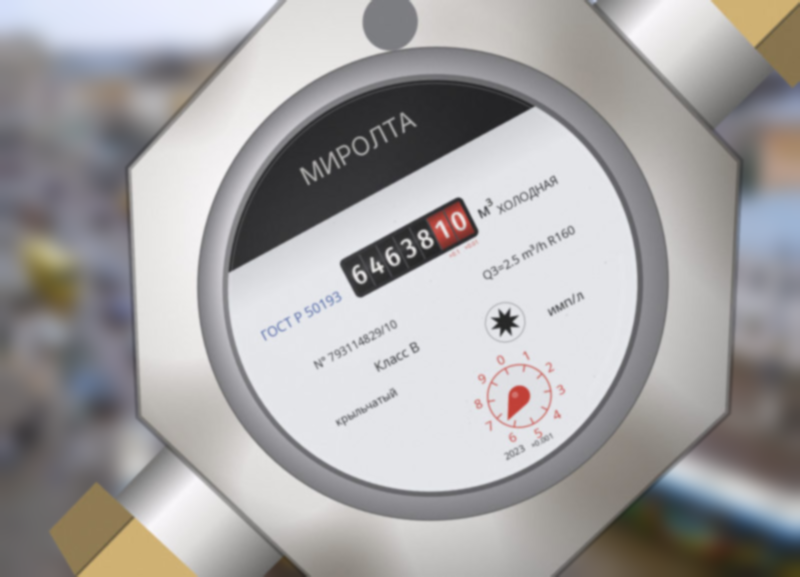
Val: 64638.106
